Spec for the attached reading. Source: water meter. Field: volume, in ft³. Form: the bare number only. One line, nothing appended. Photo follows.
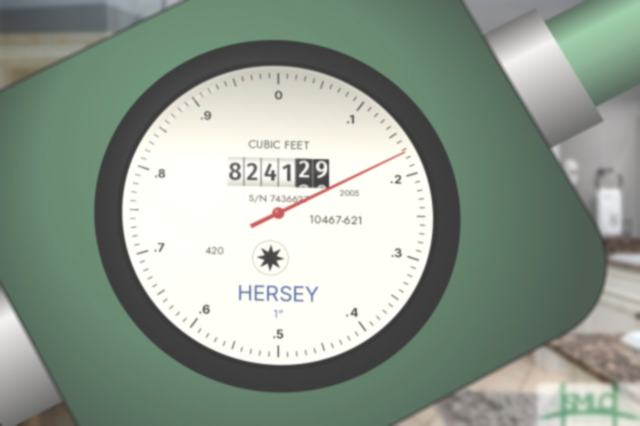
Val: 824129.17
